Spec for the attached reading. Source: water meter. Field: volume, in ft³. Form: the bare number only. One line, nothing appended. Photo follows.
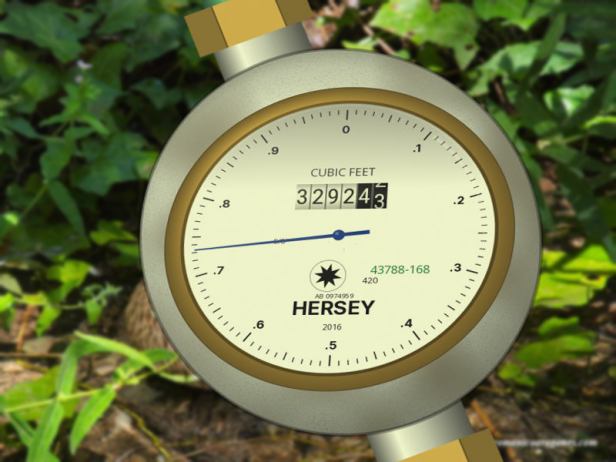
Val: 329242.73
